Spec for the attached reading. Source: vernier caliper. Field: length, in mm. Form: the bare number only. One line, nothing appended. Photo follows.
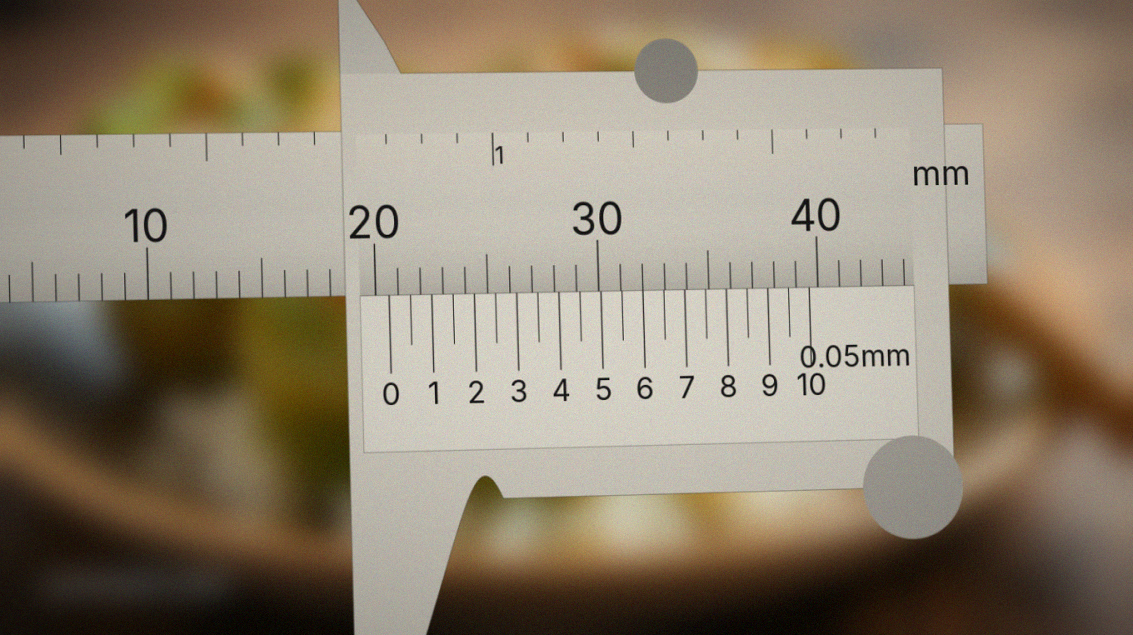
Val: 20.60
